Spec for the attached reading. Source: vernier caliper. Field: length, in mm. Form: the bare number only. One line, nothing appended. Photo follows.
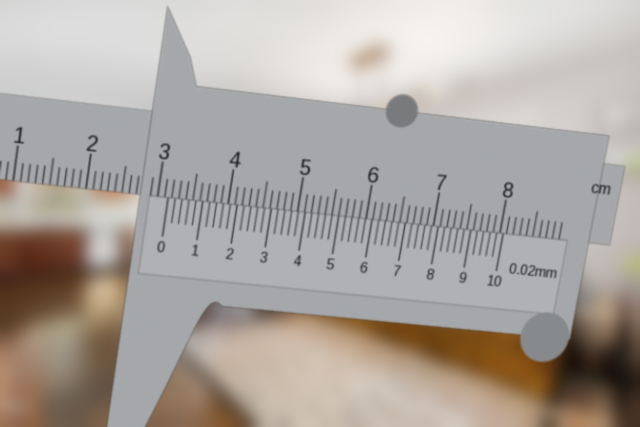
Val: 31.5
